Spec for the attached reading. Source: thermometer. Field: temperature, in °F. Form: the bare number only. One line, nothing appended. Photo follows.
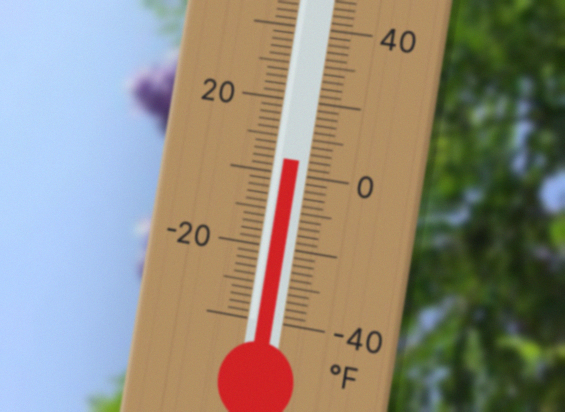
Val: 4
